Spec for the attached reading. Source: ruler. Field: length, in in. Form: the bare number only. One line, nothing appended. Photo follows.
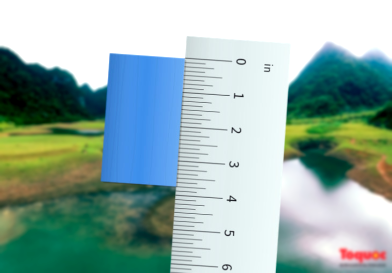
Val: 3.75
